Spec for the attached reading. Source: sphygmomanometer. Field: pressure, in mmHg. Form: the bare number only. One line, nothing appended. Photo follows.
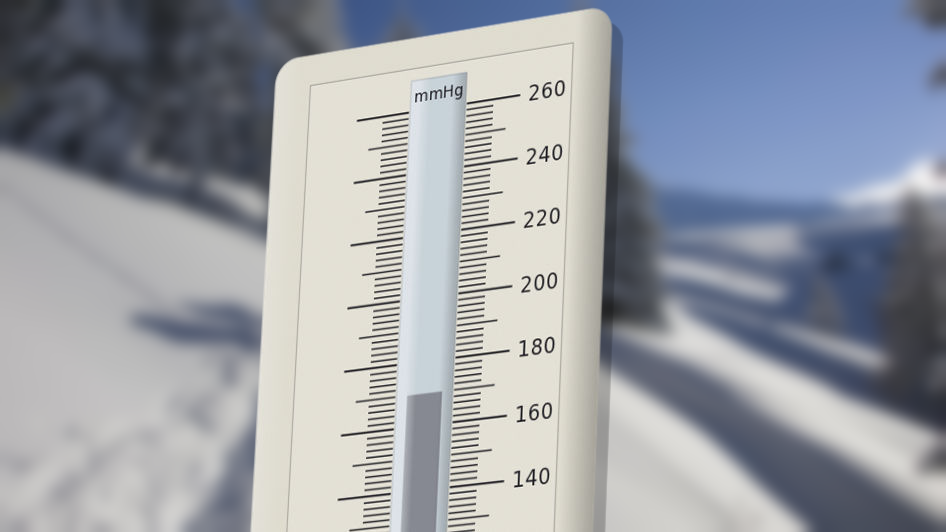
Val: 170
